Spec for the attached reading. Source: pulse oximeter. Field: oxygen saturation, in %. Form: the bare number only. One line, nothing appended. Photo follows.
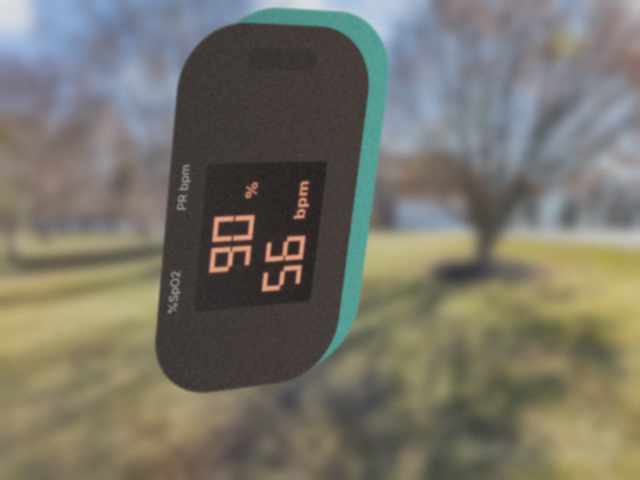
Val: 90
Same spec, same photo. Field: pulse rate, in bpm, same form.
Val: 56
